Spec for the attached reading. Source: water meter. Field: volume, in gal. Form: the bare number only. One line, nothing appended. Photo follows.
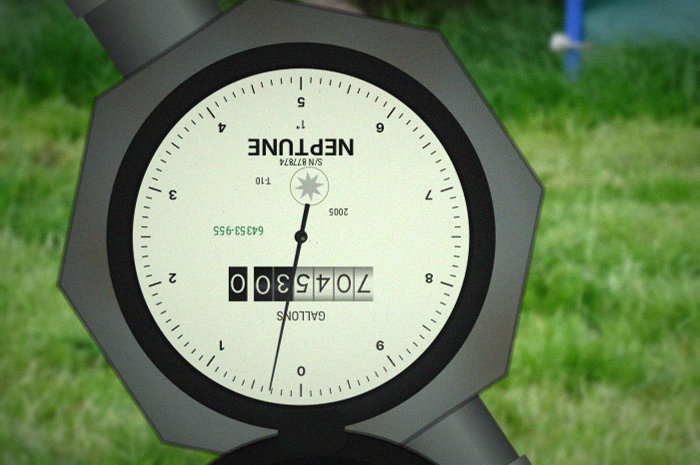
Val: 7045300.3
